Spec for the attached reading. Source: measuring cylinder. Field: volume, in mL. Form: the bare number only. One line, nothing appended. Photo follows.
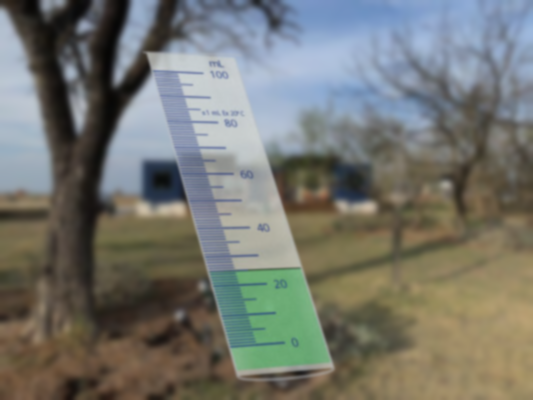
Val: 25
